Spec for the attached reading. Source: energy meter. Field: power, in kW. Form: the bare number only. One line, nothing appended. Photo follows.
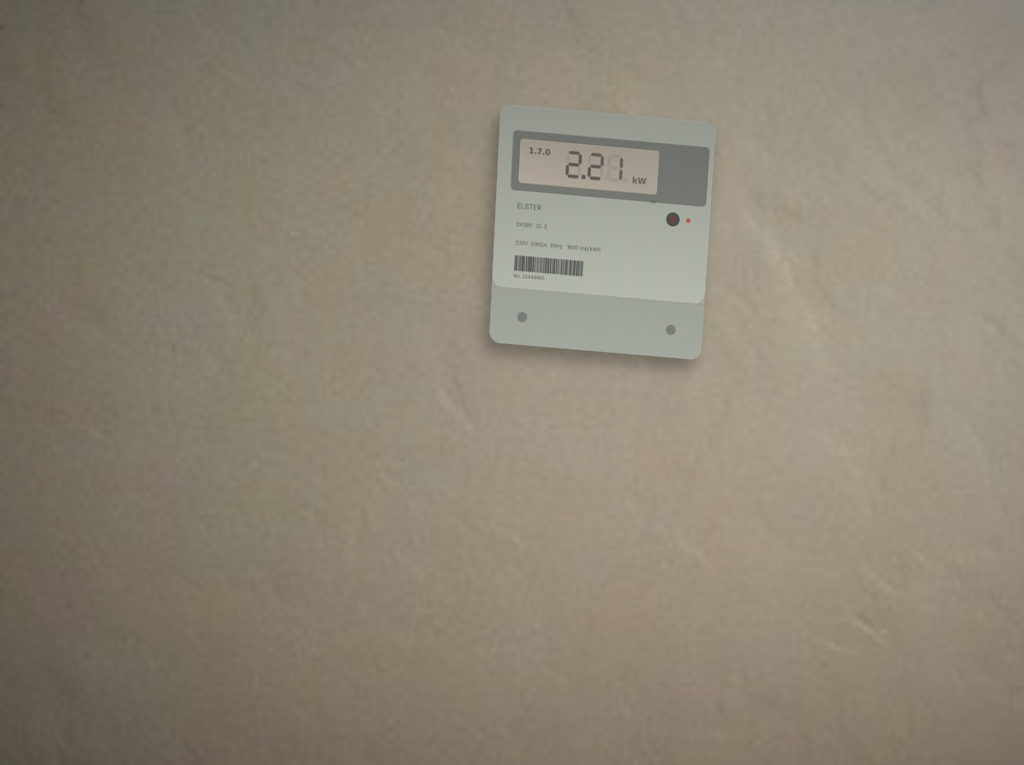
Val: 2.21
